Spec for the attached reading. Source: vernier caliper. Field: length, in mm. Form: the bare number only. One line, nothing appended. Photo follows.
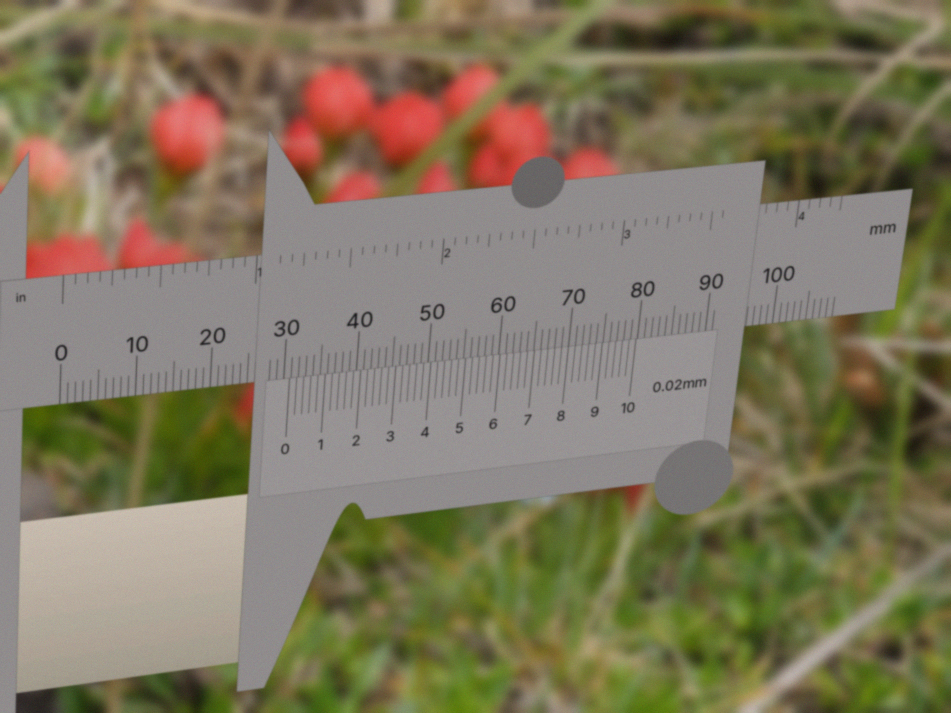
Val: 30.8
